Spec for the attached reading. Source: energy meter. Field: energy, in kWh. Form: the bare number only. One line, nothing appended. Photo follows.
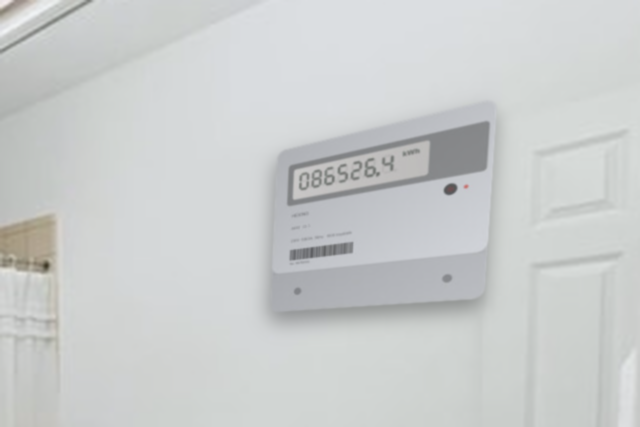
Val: 86526.4
